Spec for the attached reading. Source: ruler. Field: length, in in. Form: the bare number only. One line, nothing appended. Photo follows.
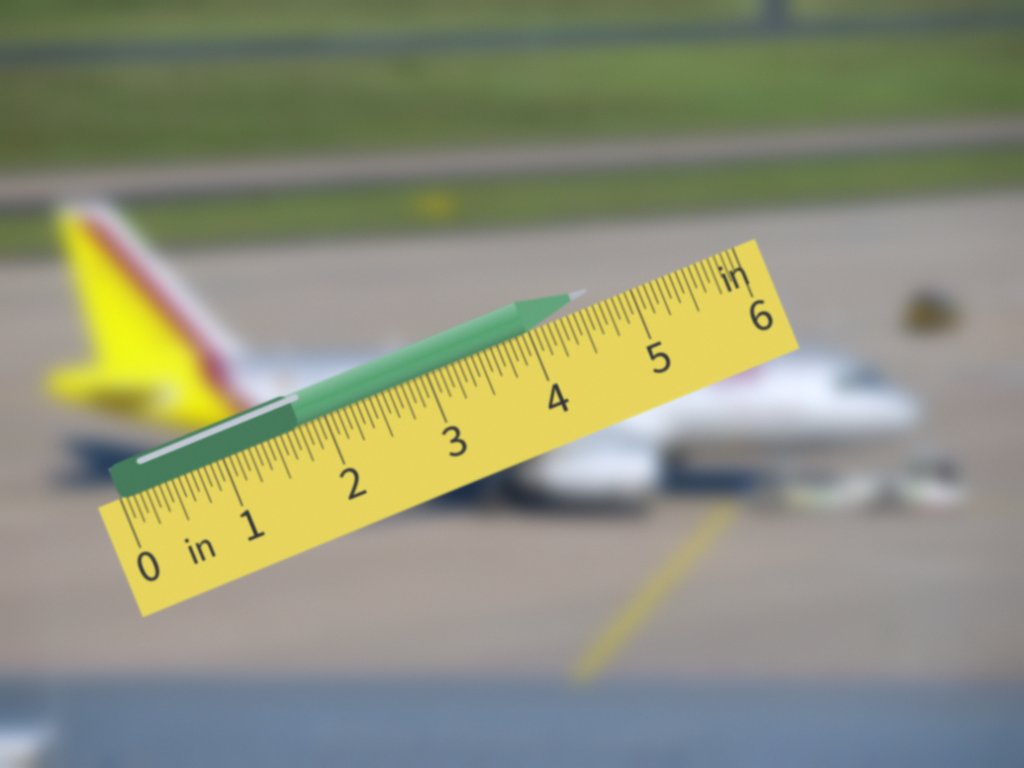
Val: 4.625
